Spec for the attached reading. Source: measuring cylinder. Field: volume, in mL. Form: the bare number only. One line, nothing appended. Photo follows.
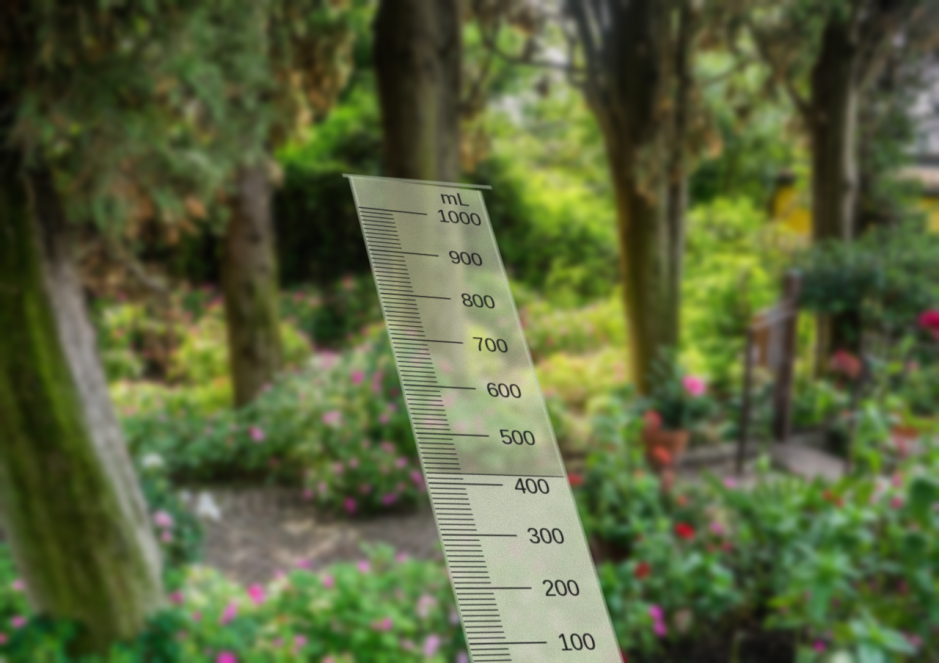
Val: 420
